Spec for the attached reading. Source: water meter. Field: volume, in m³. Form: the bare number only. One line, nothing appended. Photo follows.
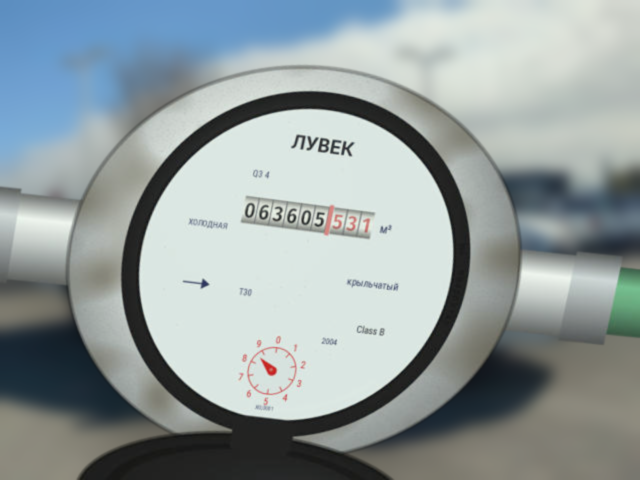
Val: 63605.5318
